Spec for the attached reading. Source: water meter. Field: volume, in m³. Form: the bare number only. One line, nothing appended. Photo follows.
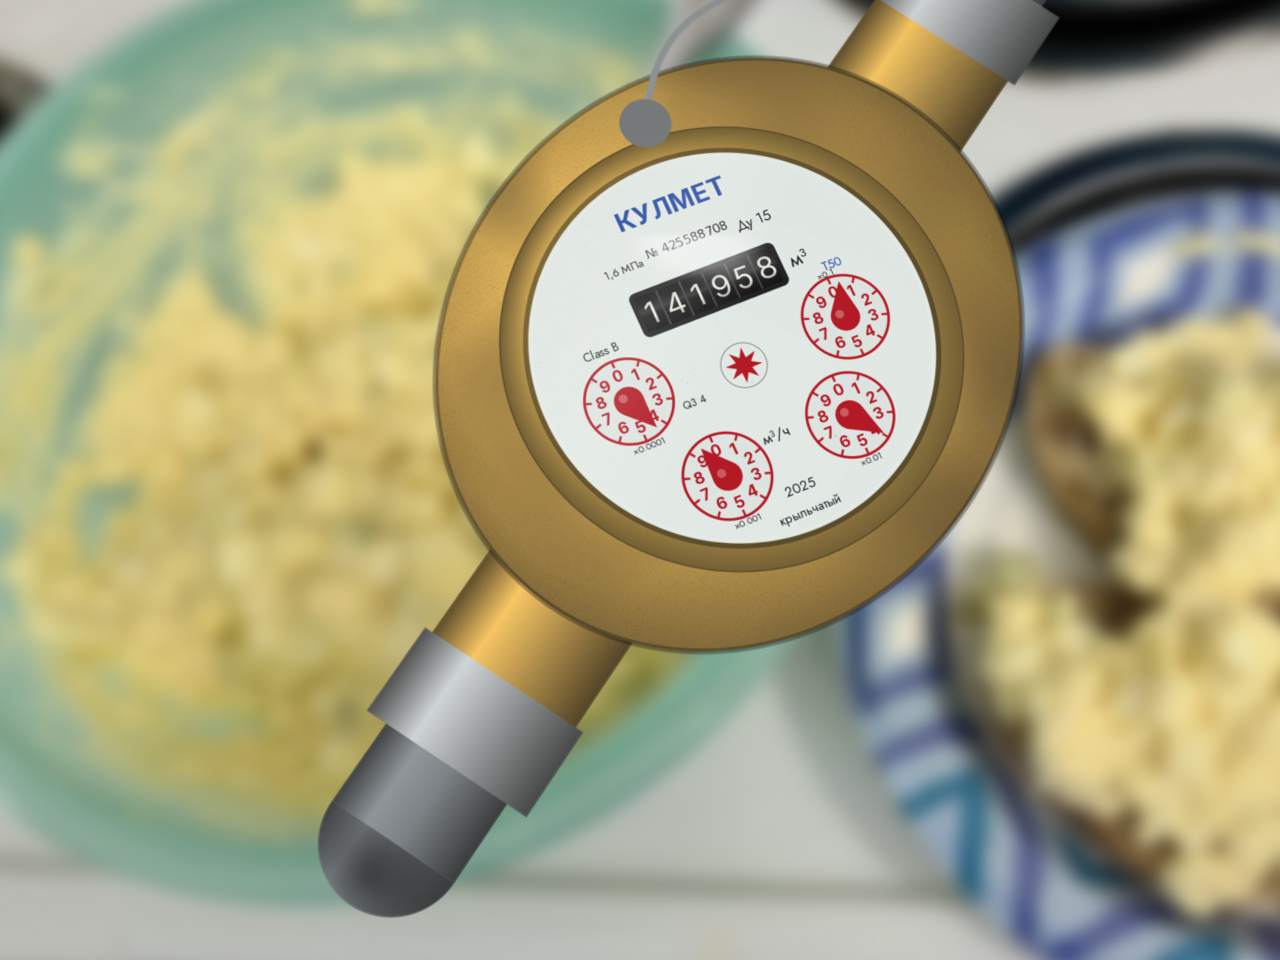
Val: 141958.0394
